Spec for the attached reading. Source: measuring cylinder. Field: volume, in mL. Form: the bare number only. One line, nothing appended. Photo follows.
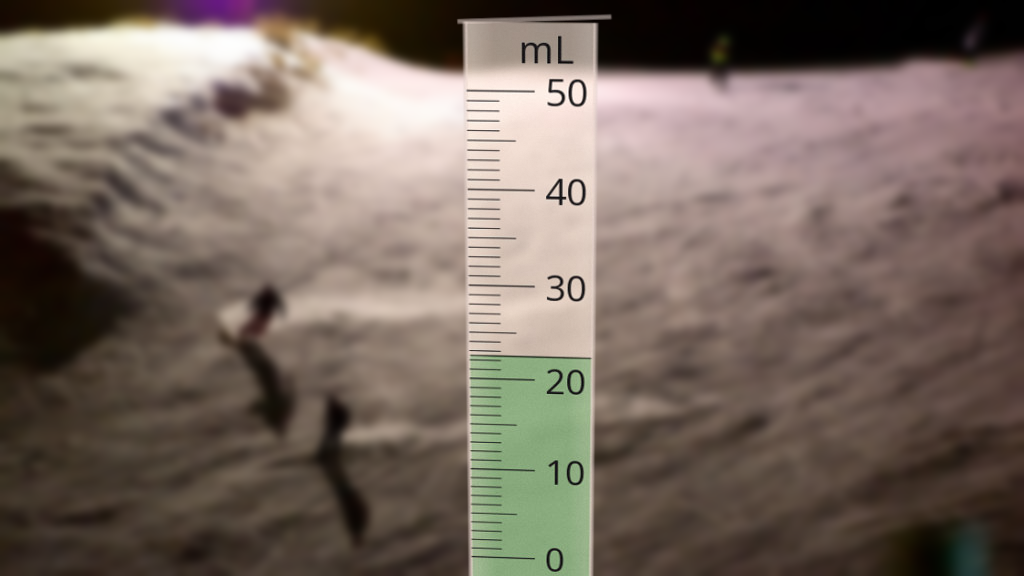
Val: 22.5
